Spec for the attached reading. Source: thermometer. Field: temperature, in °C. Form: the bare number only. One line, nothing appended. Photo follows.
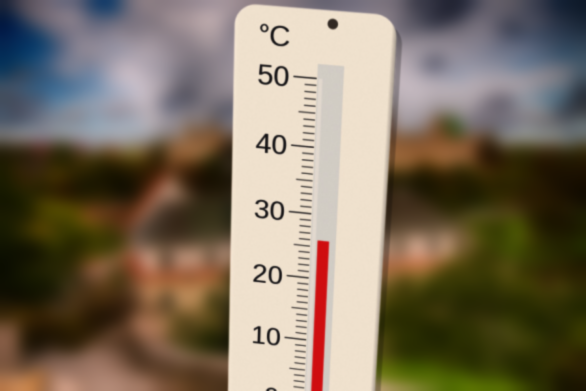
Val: 26
